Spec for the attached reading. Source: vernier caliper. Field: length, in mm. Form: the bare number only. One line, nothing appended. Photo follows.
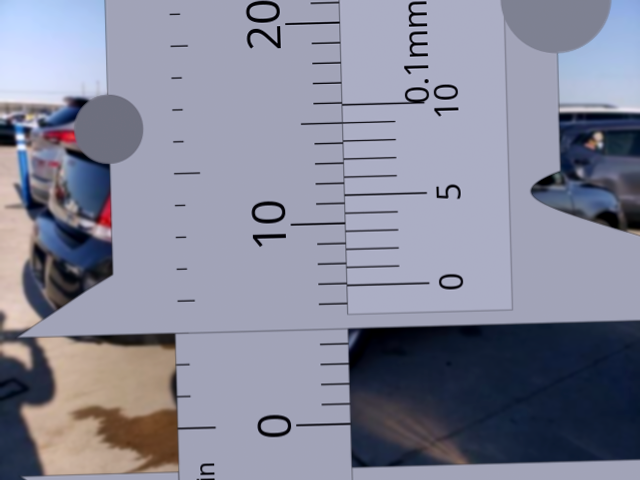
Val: 6.9
